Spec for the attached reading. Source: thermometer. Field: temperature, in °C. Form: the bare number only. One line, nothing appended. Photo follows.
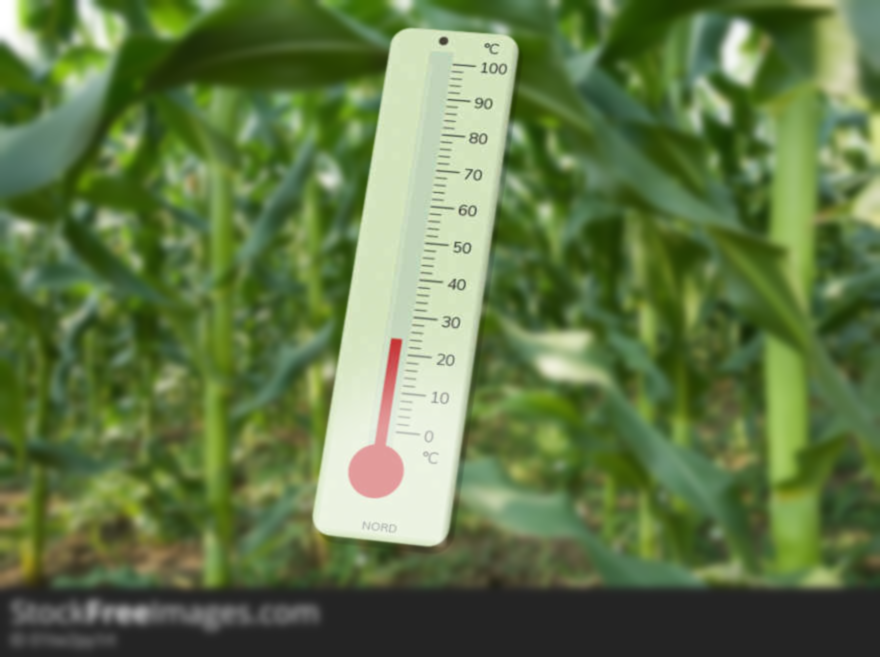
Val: 24
